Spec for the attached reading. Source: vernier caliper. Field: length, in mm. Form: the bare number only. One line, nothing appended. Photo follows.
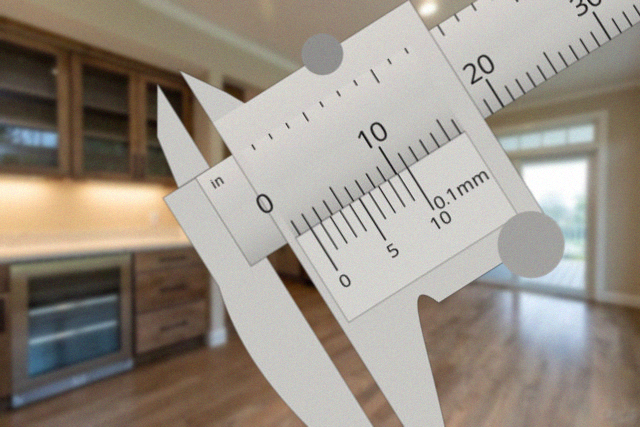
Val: 2.0
